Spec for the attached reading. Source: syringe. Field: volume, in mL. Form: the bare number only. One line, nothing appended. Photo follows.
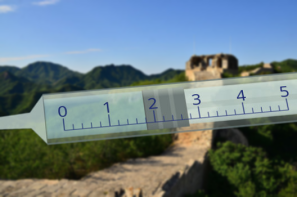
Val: 1.8
